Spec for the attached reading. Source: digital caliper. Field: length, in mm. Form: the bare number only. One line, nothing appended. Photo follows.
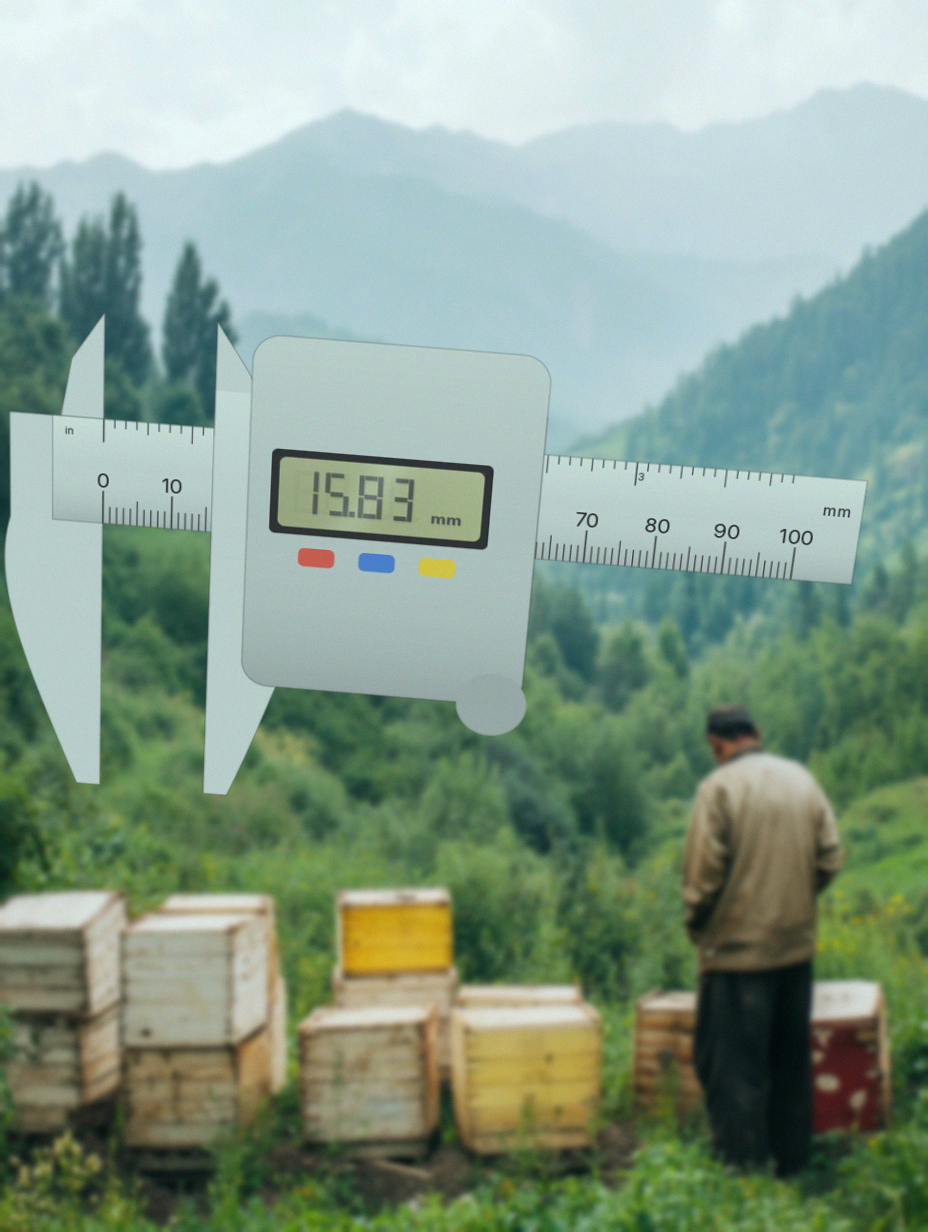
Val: 15.83
